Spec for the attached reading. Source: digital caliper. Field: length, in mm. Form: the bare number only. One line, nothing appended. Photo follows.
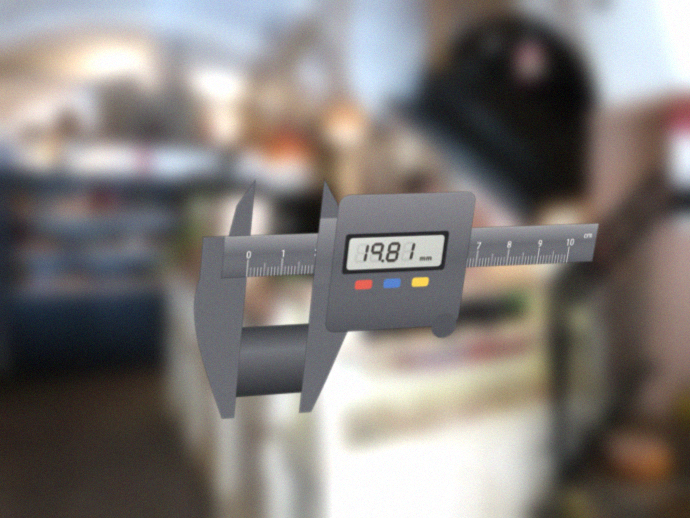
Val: 19.81
